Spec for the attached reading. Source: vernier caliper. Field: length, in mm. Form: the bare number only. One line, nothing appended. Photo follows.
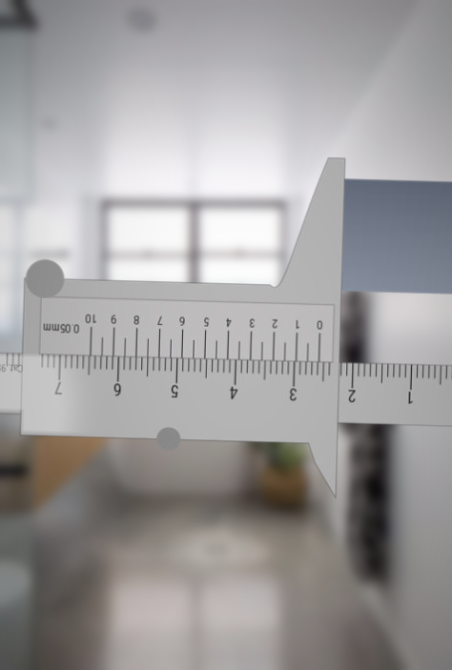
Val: 25.8
